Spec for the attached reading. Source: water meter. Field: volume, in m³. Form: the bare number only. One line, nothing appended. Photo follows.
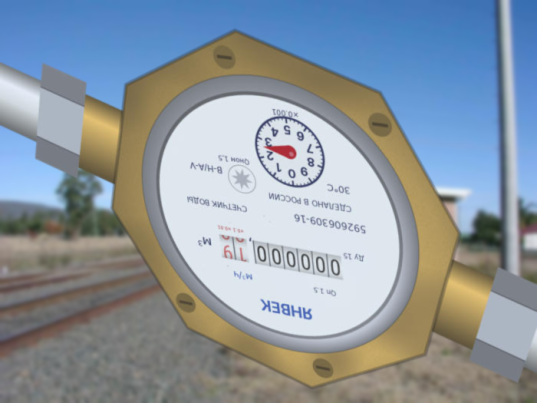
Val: 0.192
